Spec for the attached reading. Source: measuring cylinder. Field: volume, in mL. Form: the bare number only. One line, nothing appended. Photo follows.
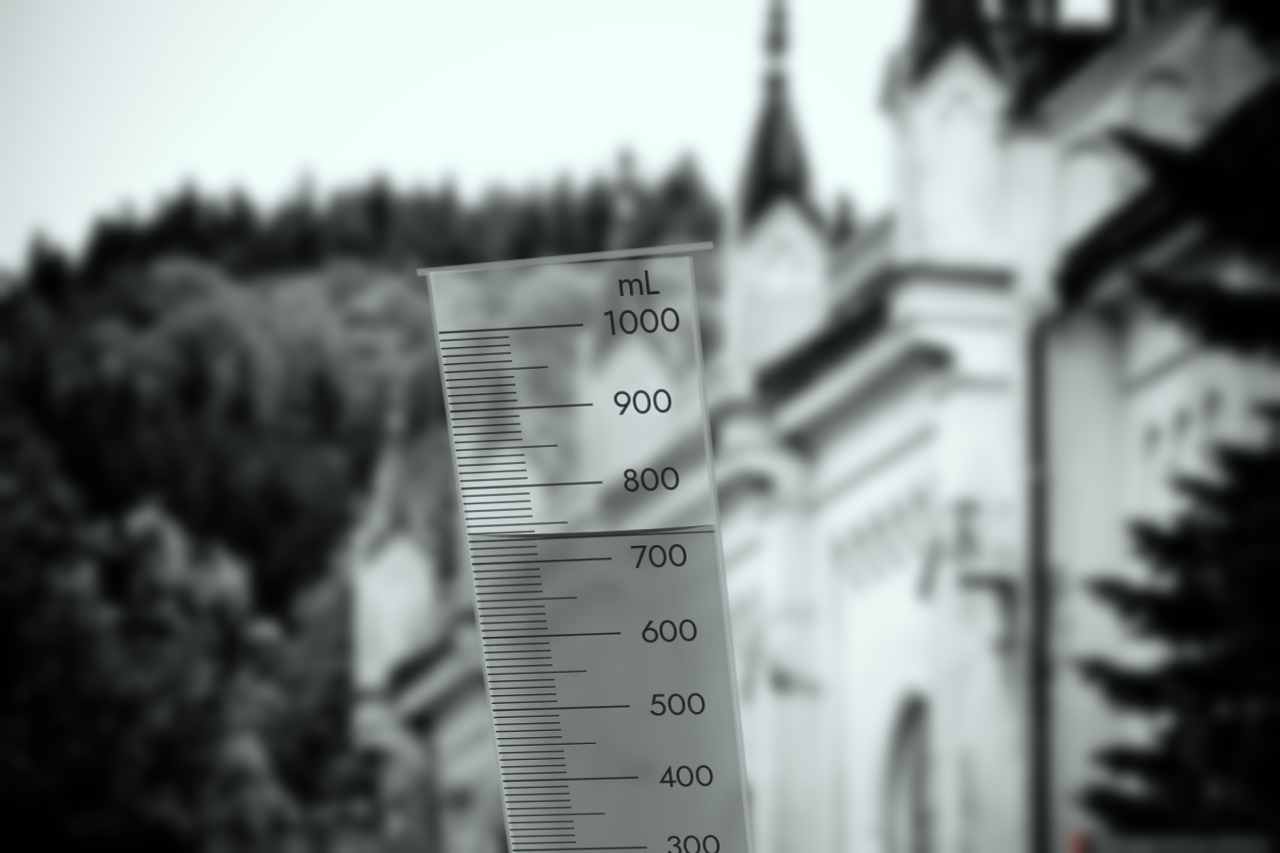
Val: 730
